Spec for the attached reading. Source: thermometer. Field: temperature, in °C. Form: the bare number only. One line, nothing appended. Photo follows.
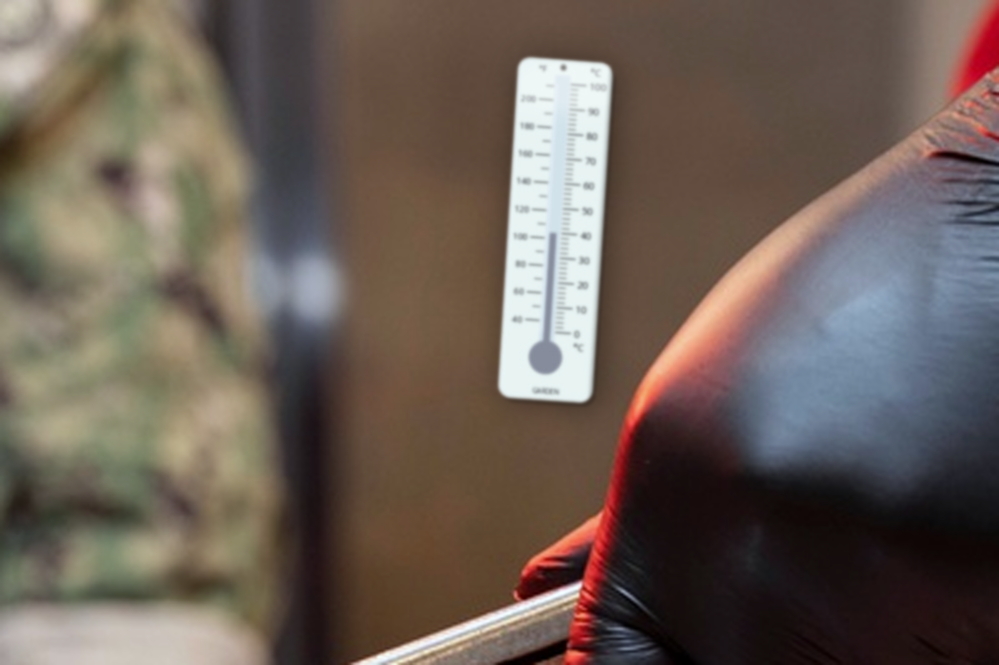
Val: 40
